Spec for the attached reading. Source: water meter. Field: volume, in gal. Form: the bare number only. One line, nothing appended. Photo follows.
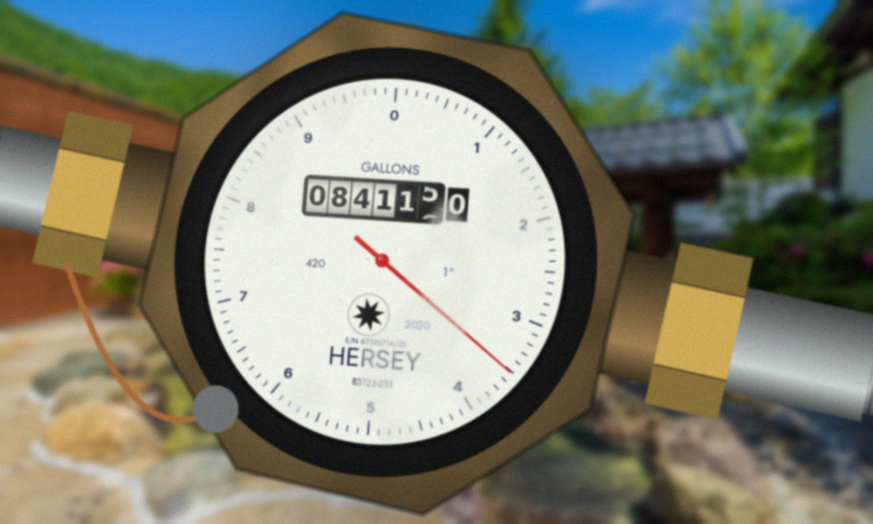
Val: 841153.5
